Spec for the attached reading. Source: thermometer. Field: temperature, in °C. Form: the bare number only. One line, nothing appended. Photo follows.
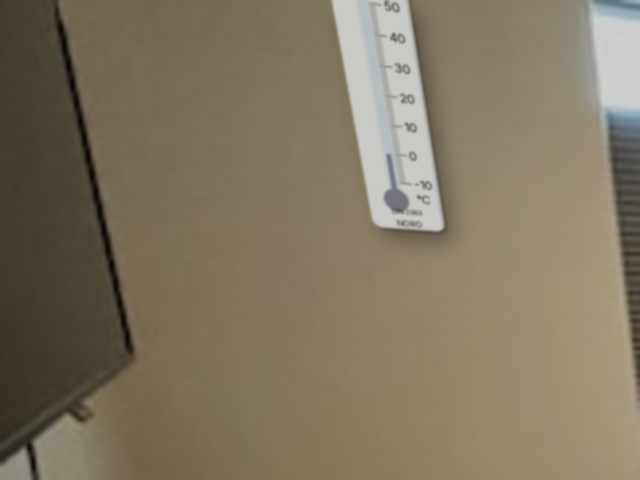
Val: 0
